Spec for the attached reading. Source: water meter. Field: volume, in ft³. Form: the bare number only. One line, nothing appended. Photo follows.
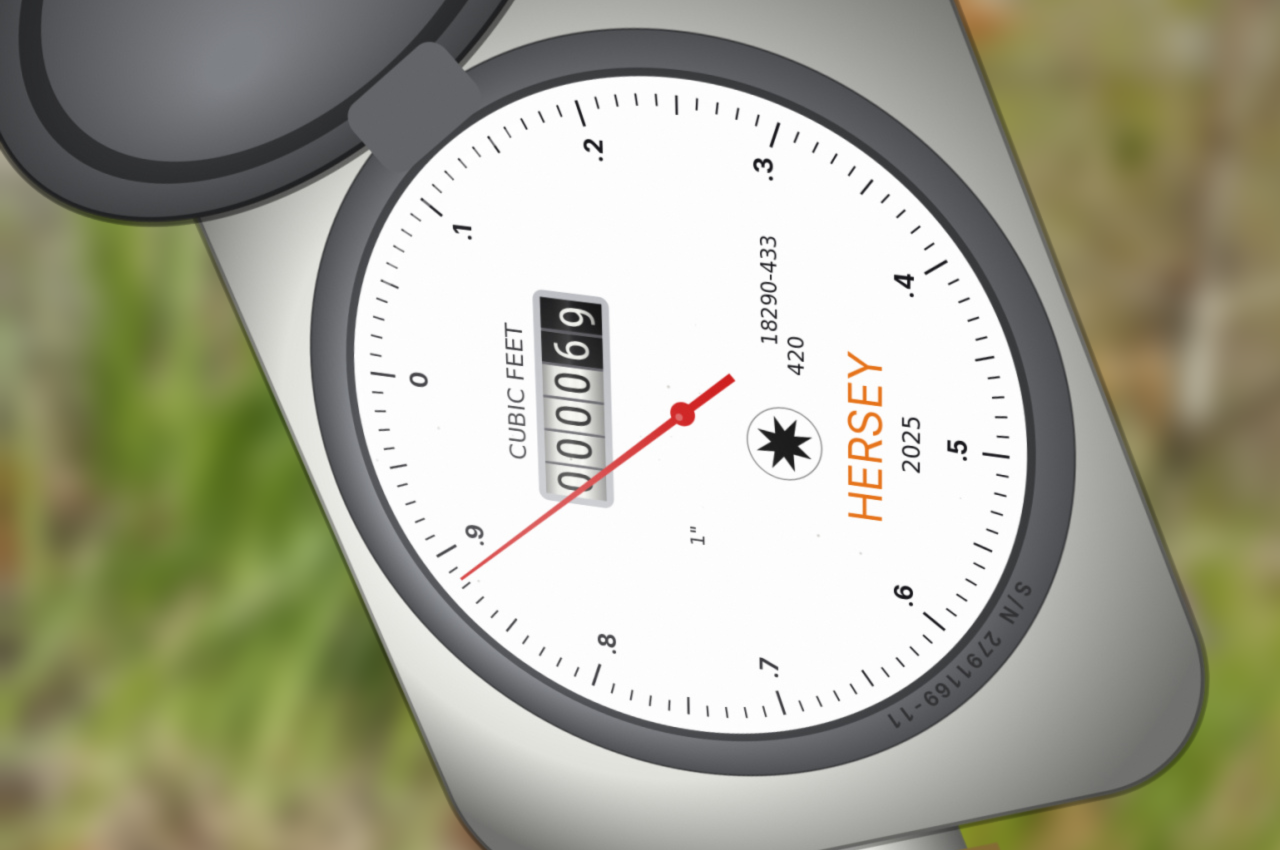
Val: 68.88
